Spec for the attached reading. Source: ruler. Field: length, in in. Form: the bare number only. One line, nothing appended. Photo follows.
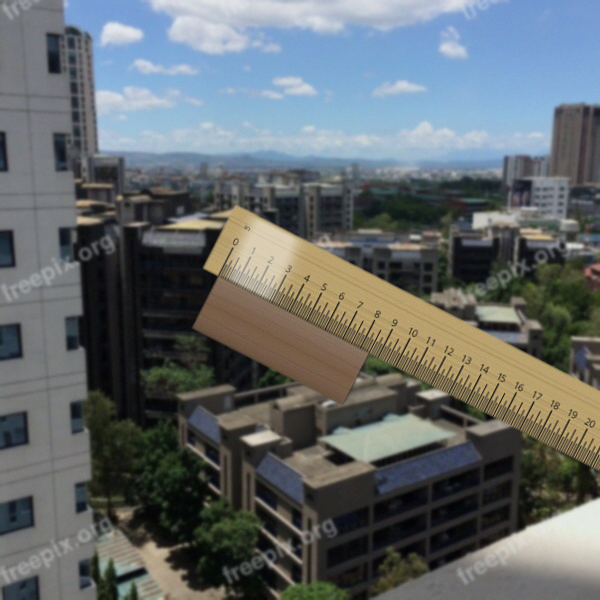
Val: 8.5
